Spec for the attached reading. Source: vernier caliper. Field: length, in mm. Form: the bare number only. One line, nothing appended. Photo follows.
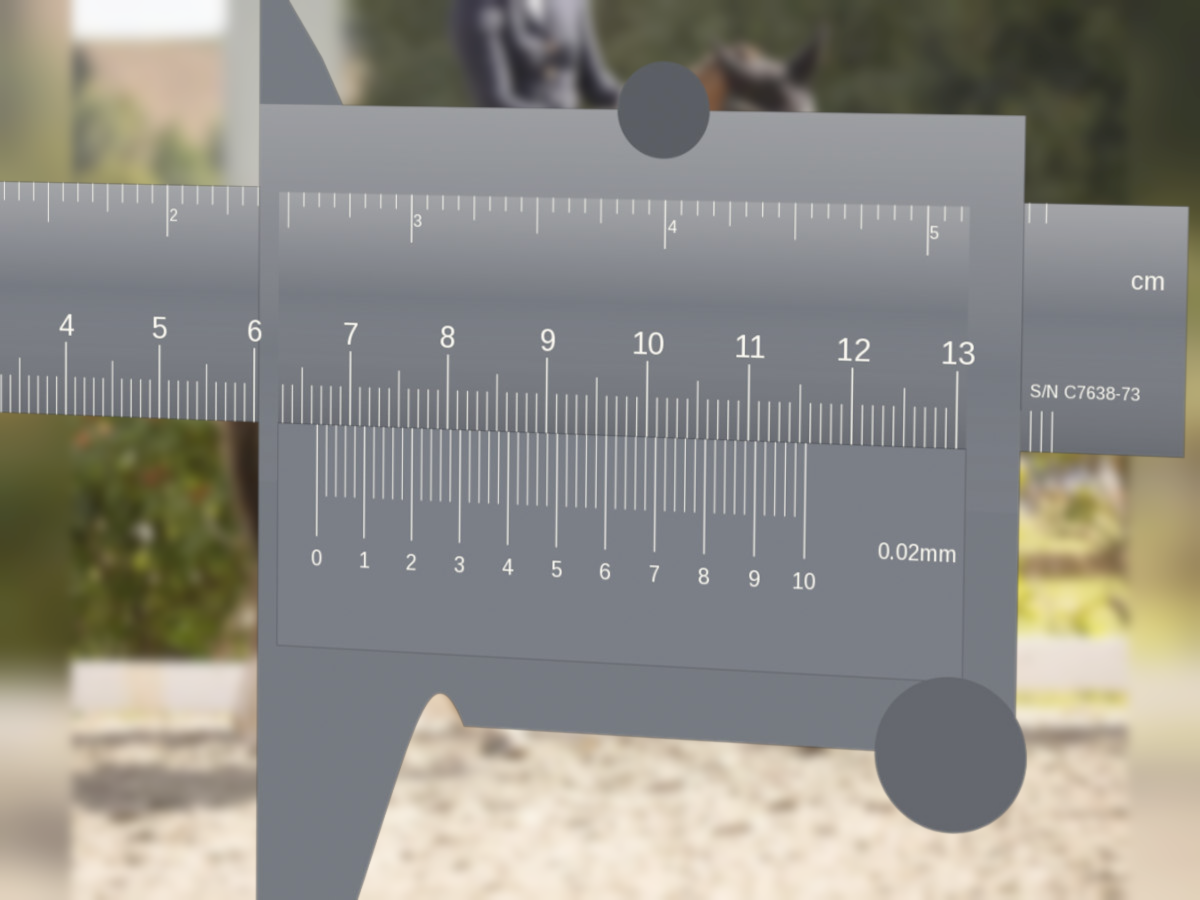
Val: 66.6
